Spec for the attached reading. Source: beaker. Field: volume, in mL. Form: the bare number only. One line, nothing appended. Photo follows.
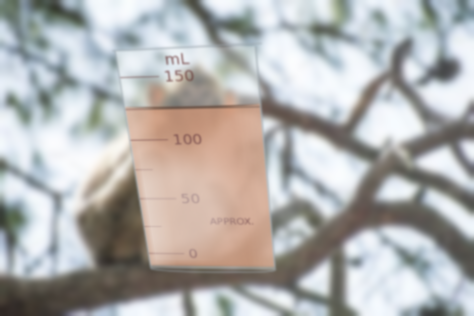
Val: 125
